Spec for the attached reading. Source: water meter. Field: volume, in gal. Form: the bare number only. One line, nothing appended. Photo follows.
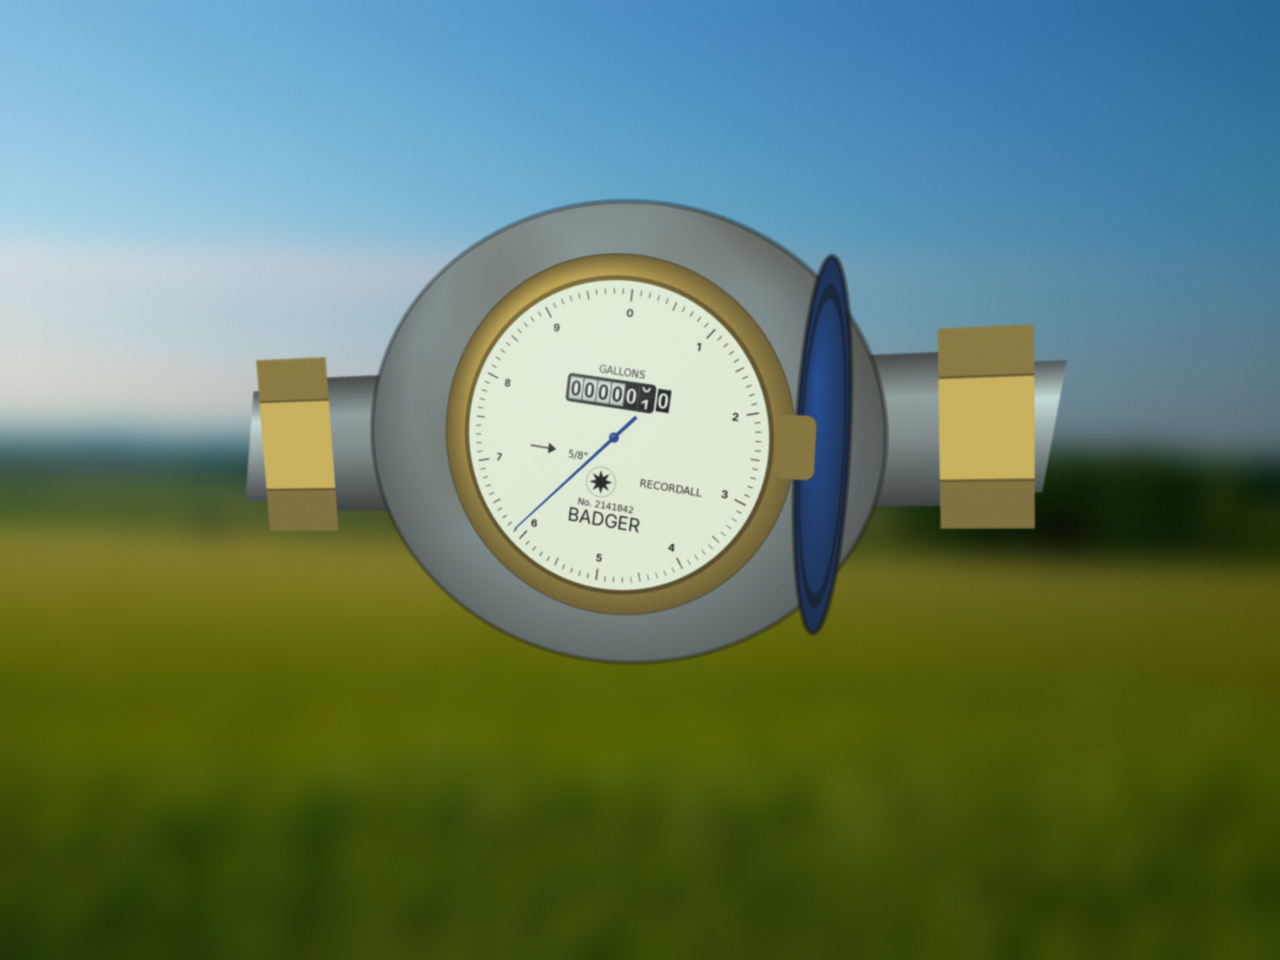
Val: 6.1
